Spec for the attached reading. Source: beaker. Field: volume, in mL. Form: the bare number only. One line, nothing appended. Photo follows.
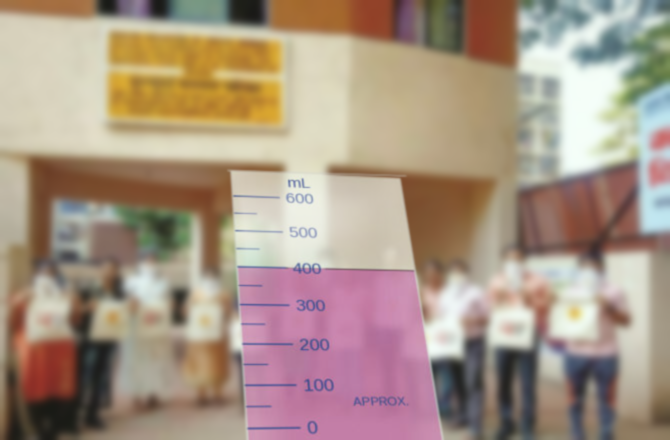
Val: 400
